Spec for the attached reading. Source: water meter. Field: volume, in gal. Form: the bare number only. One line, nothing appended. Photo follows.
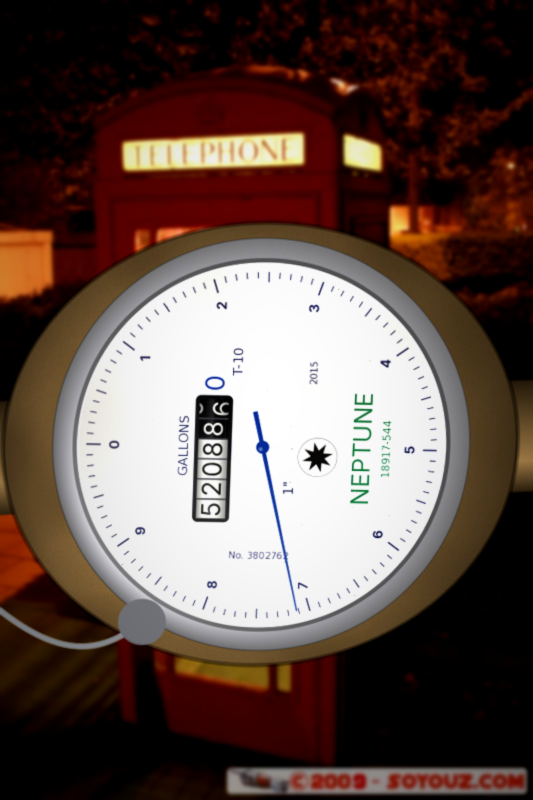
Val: 5208857.1
